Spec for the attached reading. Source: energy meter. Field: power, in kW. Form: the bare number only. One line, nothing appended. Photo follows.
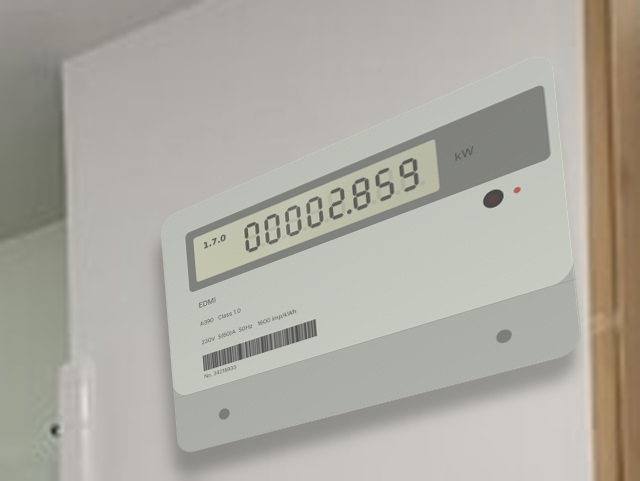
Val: 2.859
